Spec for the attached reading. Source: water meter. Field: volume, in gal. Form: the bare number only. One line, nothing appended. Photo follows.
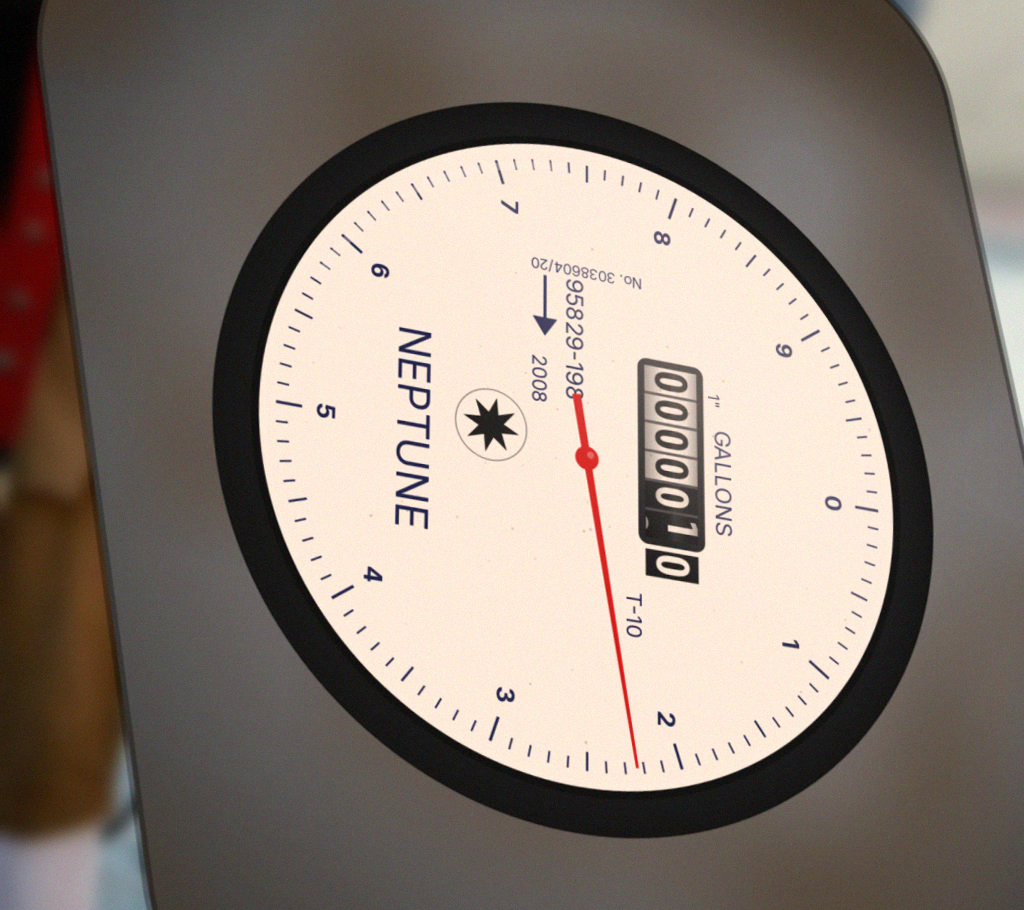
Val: 12.2
